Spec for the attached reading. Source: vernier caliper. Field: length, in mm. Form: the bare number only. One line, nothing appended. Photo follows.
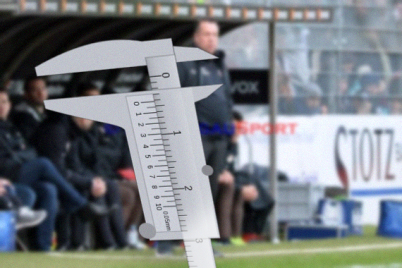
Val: 4.2
